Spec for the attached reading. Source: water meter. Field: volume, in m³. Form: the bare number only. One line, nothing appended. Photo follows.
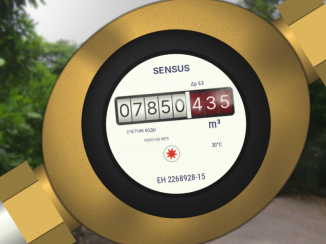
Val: 7850.435
